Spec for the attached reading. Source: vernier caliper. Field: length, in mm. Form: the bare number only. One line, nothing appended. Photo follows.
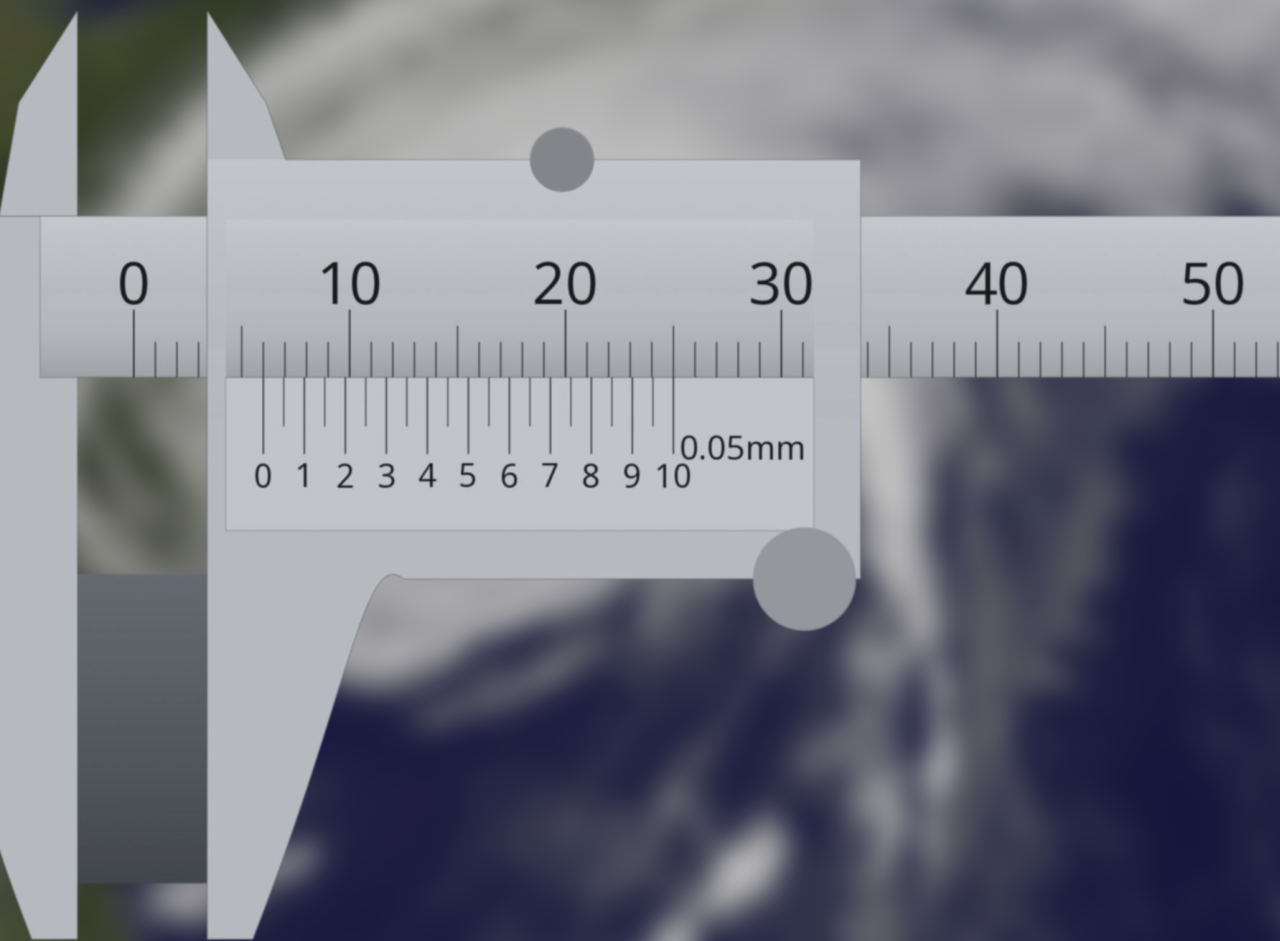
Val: 6.0
